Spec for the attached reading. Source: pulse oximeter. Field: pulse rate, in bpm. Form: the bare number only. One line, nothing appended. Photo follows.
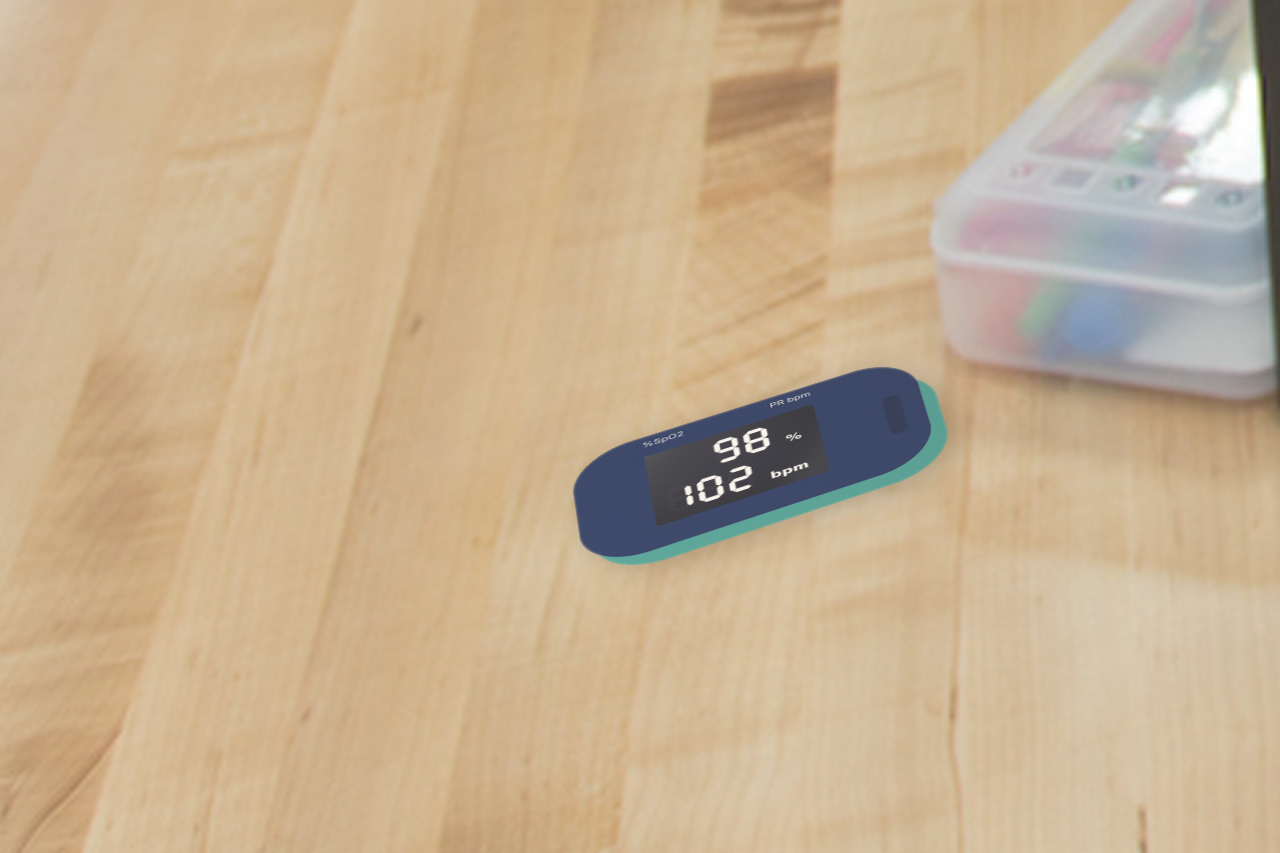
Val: 102
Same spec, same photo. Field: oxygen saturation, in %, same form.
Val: 98
